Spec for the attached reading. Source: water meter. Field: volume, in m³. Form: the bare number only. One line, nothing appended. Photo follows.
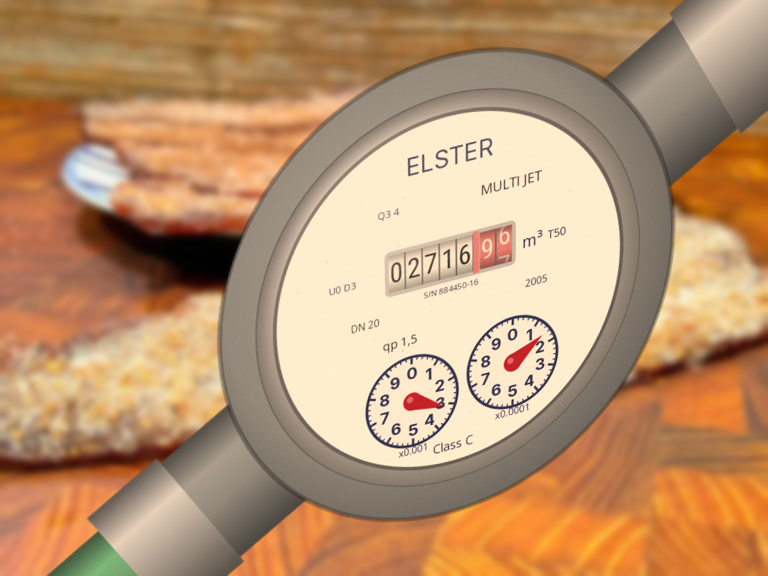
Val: 2716.9631
